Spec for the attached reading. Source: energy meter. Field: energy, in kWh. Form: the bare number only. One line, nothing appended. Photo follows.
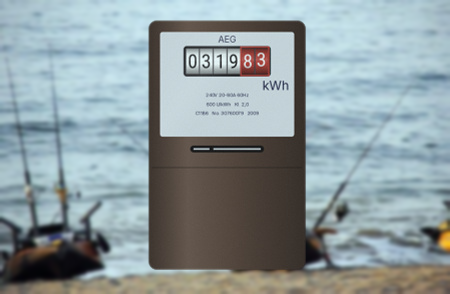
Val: 319.83
